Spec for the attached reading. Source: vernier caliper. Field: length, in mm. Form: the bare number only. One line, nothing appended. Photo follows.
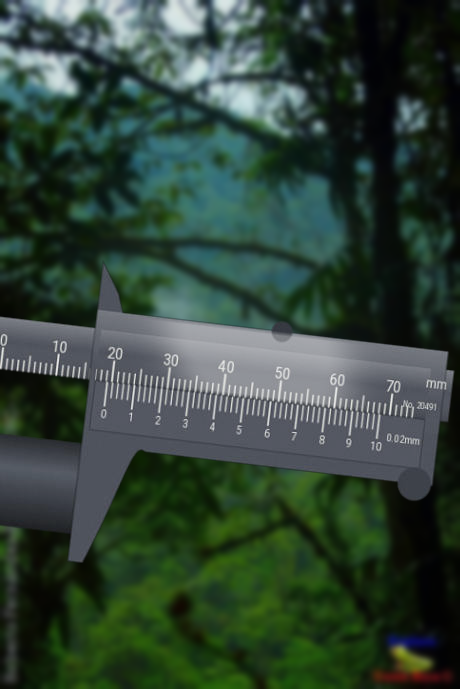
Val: 19.2
